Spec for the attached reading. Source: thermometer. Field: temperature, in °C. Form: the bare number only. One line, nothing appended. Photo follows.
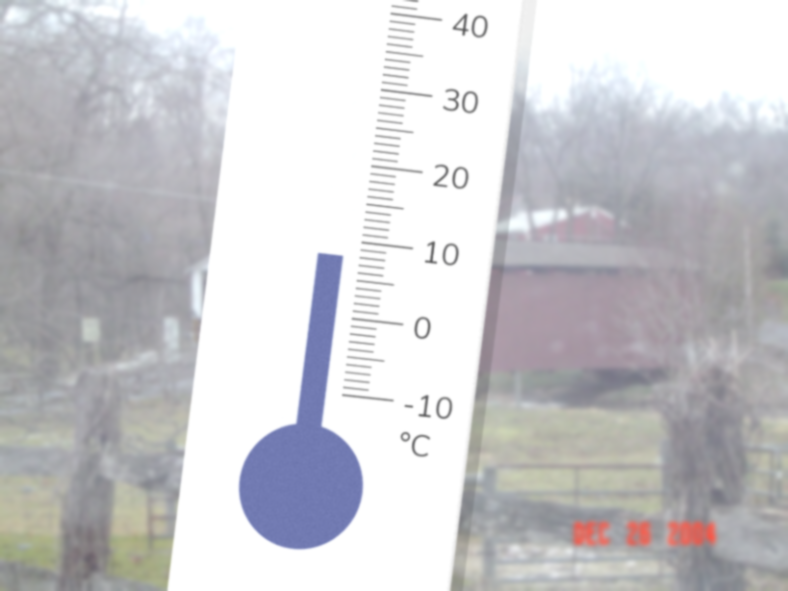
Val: 8
